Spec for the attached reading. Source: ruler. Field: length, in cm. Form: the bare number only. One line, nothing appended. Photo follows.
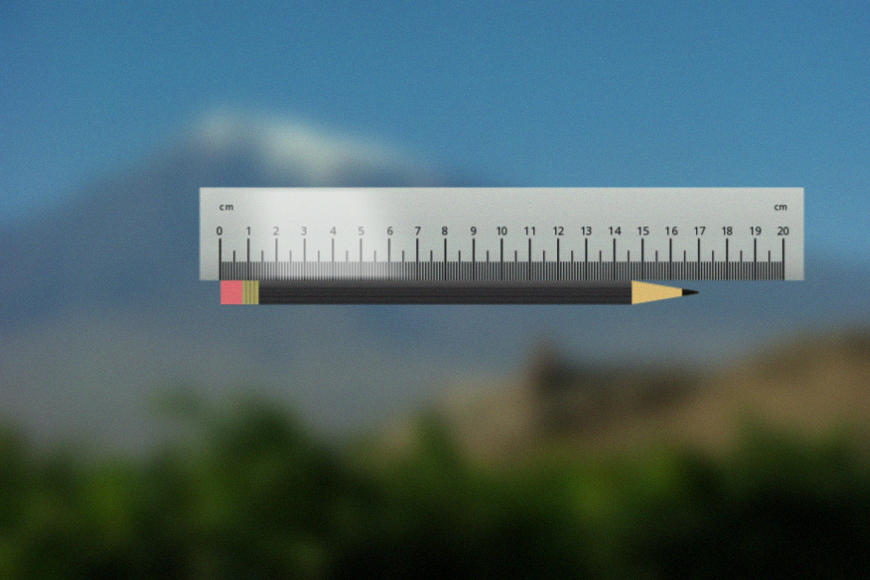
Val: 17
